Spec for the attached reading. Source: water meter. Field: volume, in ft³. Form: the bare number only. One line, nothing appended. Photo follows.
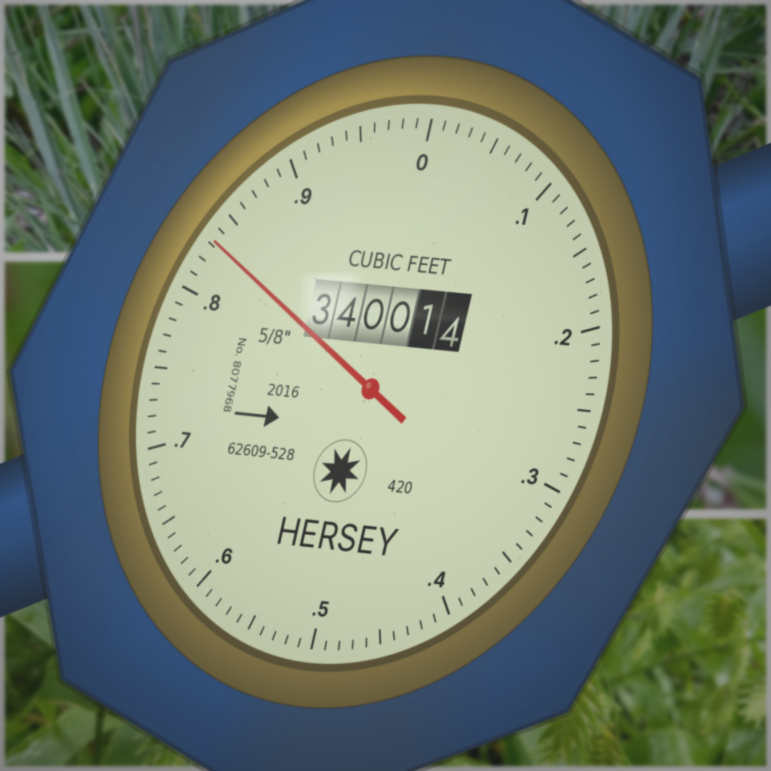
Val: 340013.83
